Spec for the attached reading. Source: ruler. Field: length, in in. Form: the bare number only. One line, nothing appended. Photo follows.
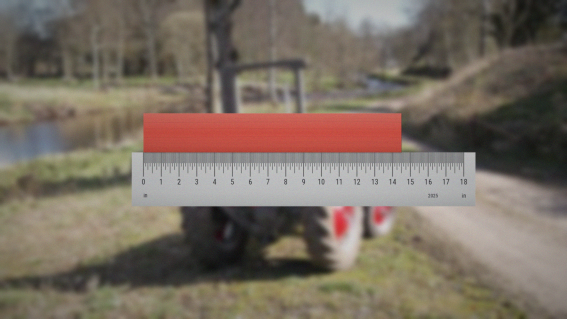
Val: 14.5
